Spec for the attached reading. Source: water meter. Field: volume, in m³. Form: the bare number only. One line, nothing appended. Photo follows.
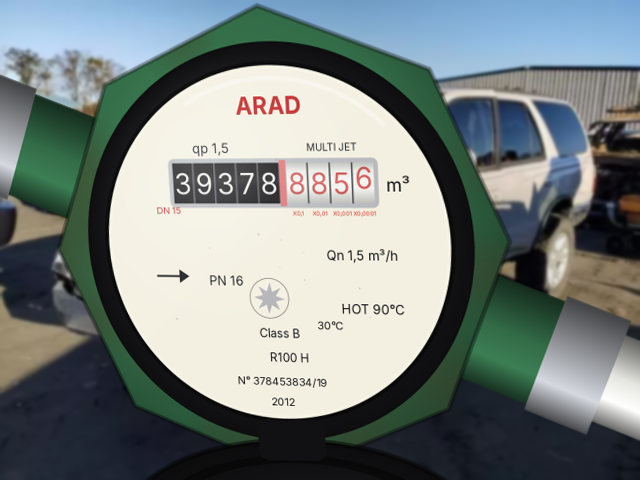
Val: 39378.8856
